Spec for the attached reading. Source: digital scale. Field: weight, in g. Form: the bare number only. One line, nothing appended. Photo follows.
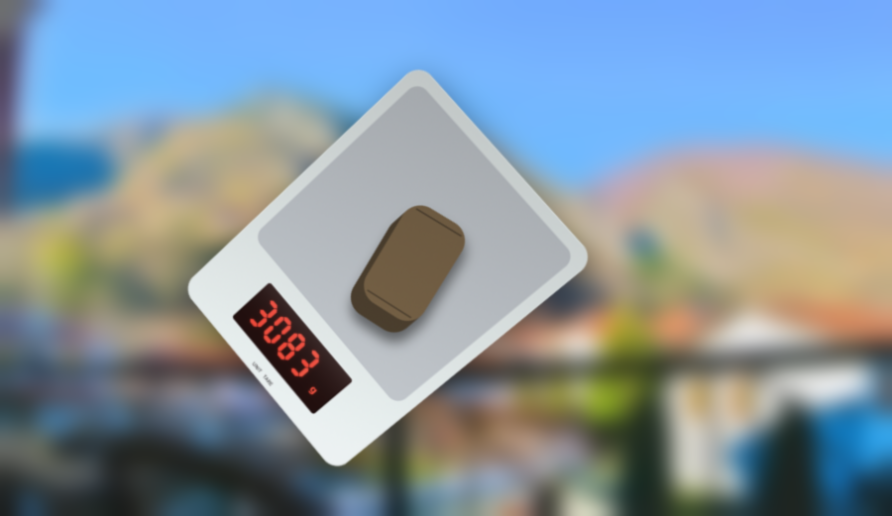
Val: 3083
